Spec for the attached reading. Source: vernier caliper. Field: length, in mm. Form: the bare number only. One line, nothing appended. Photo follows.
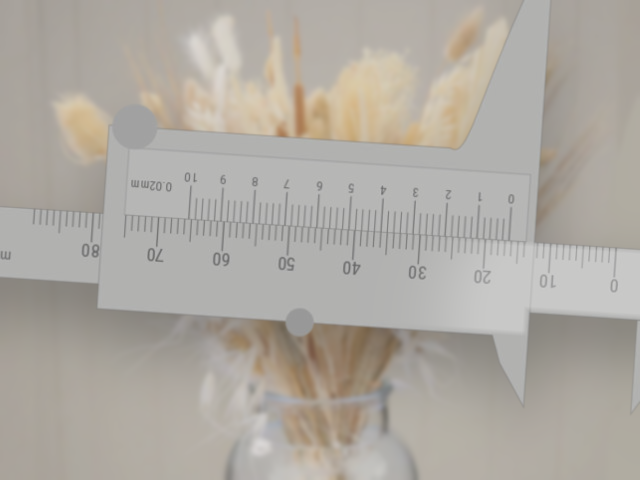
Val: 16.4
